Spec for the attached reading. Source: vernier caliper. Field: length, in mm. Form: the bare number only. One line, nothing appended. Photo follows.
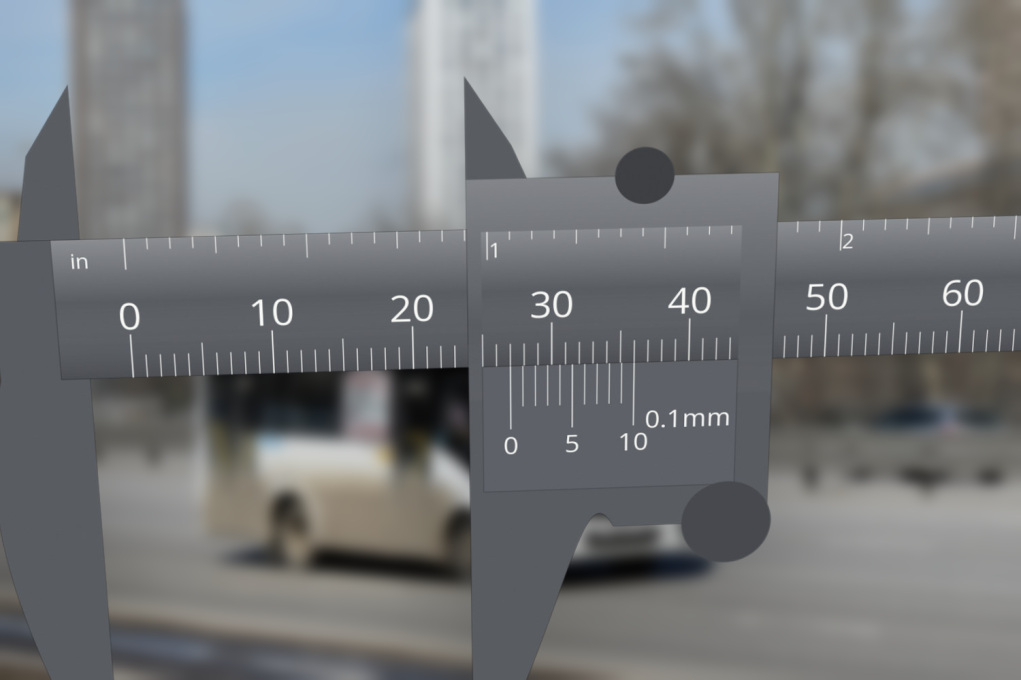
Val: 27.0
